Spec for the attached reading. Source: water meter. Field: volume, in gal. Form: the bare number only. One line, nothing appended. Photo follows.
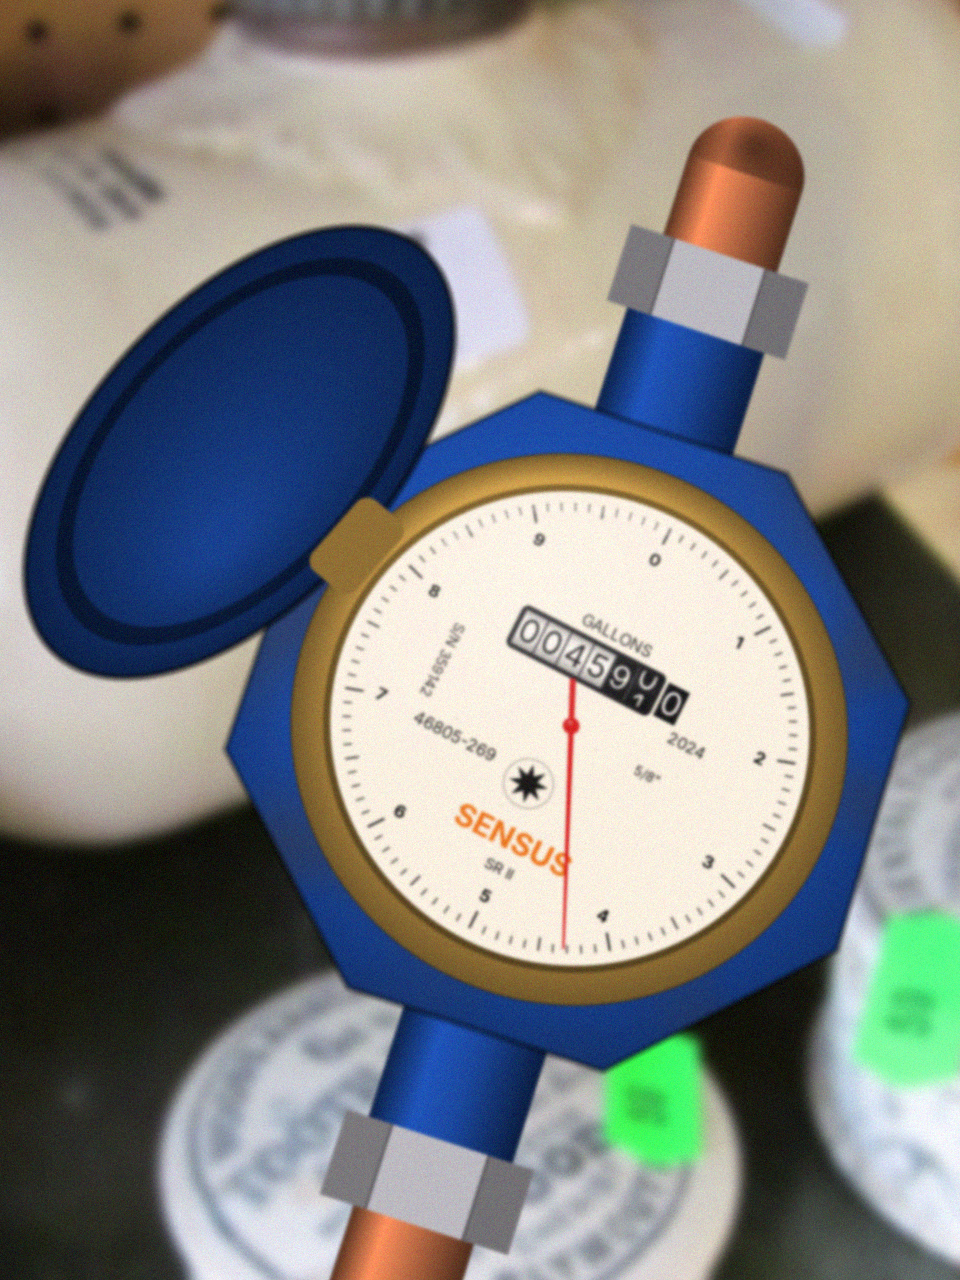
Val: 45904.3
